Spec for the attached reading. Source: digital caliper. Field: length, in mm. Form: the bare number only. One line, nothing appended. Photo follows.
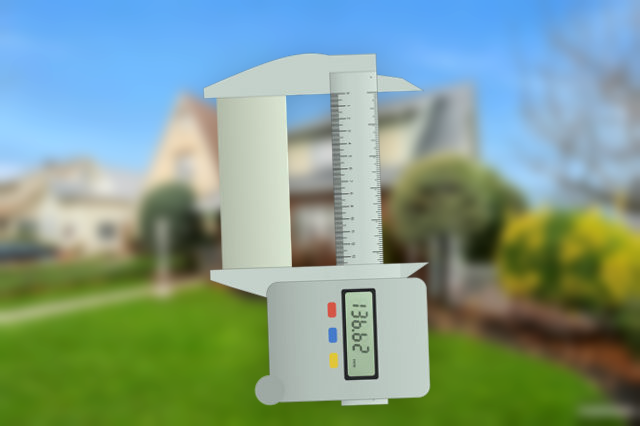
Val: 136.62
